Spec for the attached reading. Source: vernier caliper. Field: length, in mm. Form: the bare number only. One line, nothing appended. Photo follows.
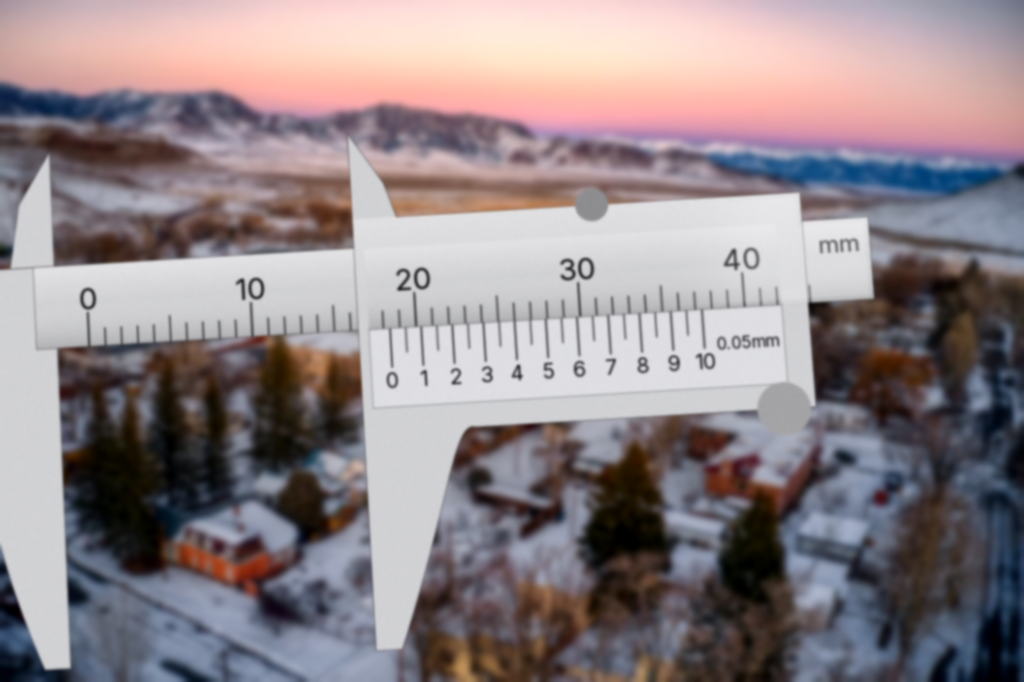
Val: 18.4
